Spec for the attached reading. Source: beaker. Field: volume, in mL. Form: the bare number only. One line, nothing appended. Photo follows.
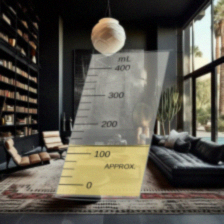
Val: 125
